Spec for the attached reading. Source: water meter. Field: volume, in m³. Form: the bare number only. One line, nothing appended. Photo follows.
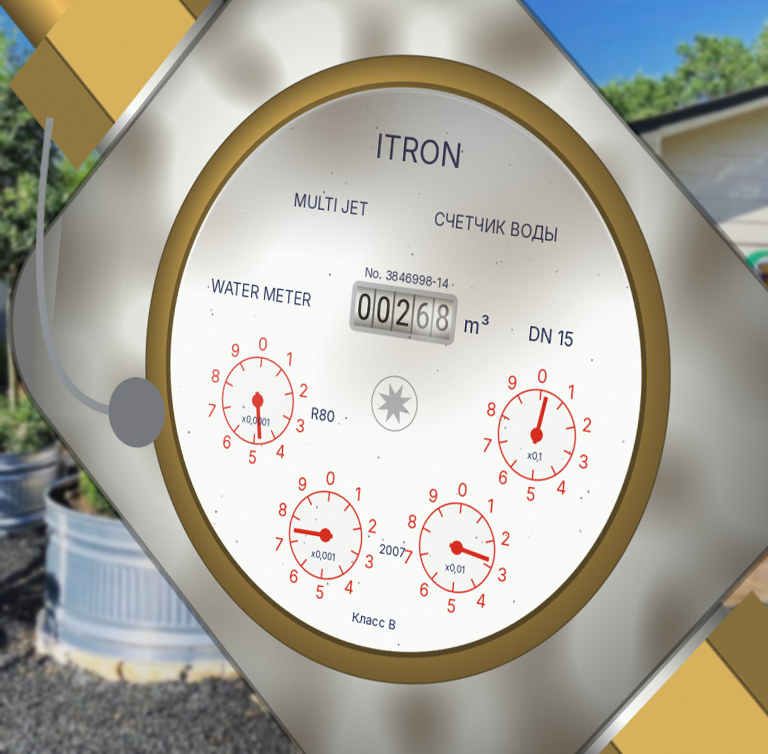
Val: 268.0274
